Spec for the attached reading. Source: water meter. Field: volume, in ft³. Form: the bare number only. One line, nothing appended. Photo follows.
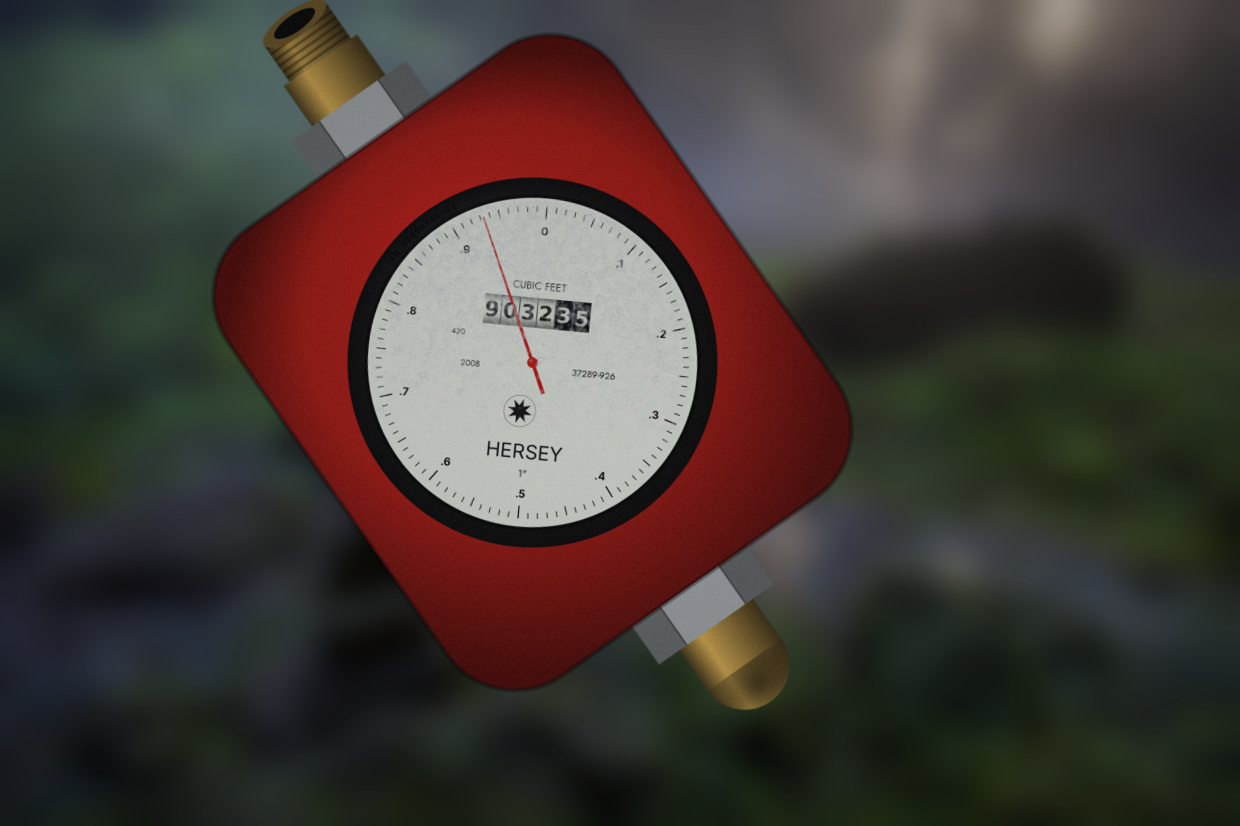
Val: 903234.93
